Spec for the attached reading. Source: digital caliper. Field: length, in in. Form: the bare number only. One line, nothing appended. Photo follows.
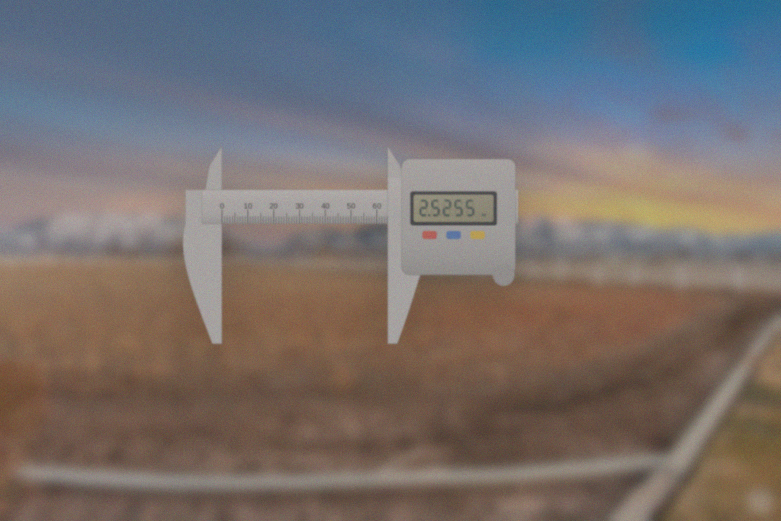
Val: 2.5255
